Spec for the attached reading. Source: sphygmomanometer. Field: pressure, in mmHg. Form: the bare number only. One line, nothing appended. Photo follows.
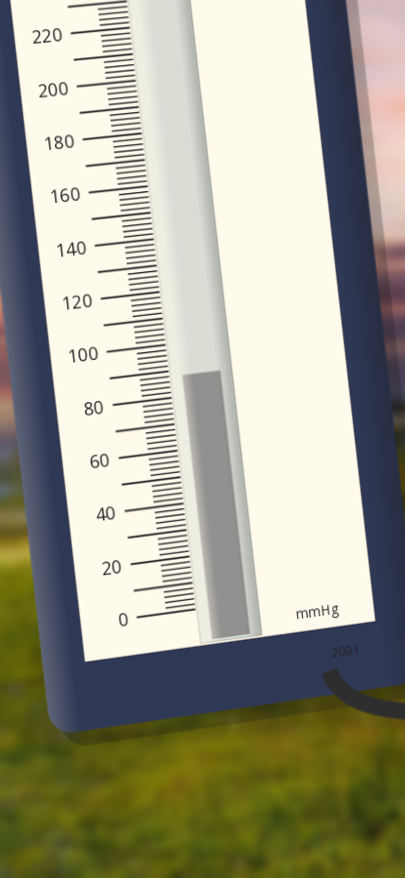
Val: 88
